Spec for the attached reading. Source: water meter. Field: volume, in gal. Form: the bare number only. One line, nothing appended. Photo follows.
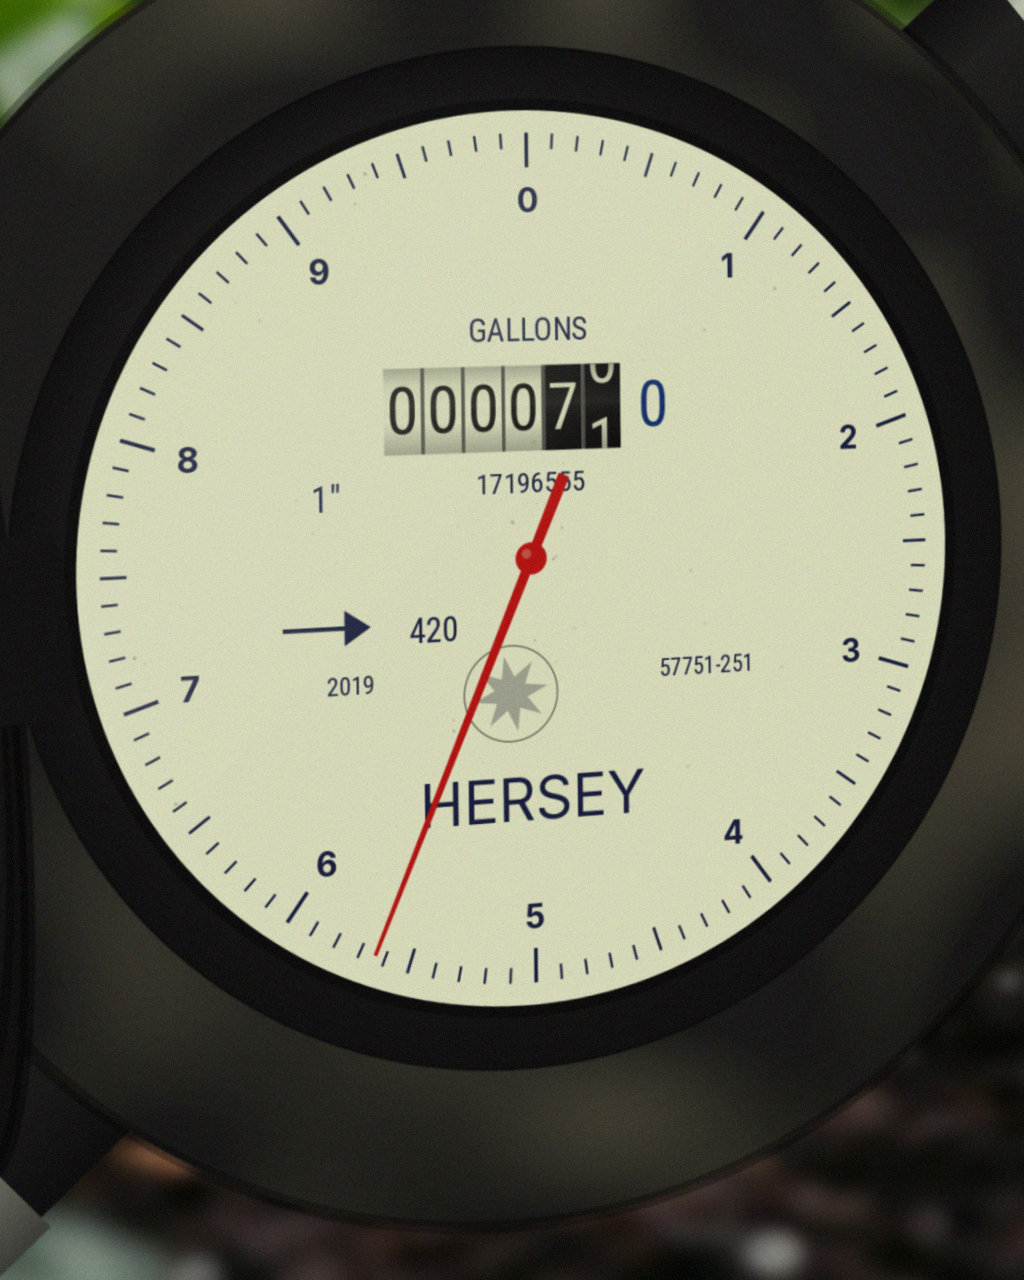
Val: 705.6
